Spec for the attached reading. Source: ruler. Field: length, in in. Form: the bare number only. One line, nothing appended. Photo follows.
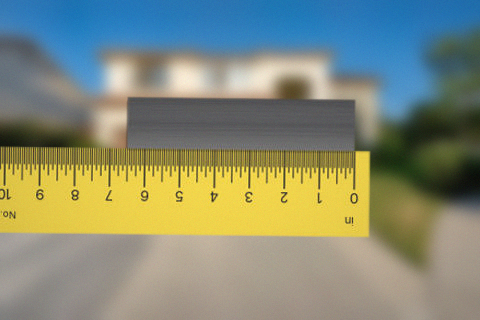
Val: 6.5
